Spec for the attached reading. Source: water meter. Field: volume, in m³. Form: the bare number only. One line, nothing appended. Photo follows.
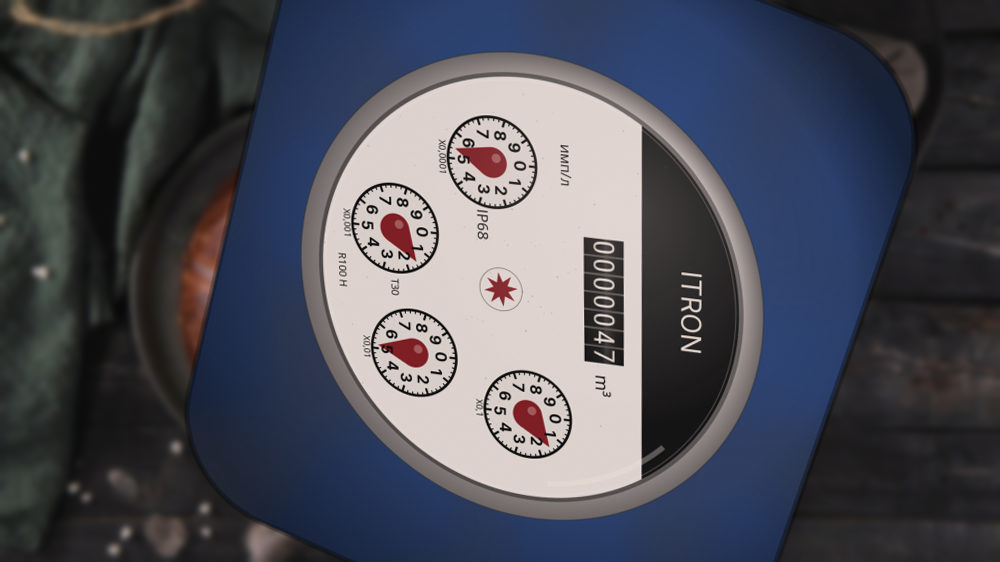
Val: 47.1515
